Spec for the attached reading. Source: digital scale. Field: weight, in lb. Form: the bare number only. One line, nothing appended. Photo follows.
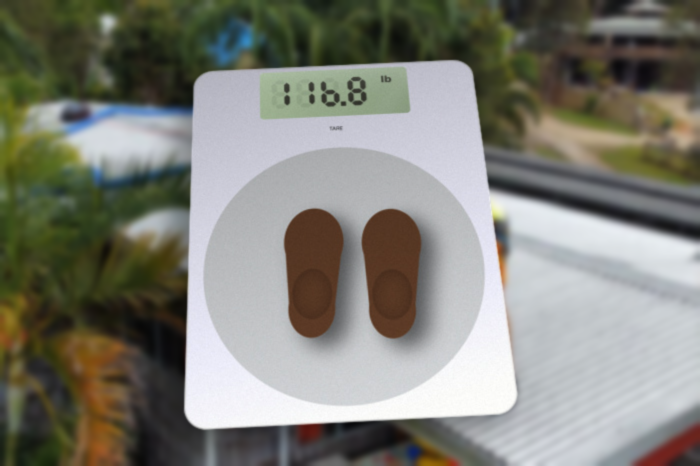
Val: 116.8
